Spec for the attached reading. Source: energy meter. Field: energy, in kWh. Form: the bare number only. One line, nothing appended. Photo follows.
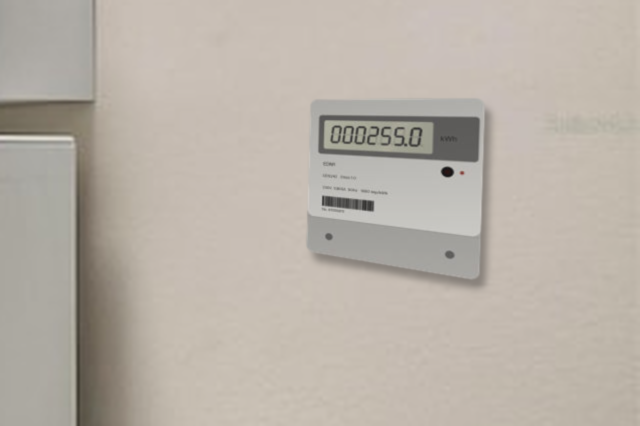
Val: 255.0
